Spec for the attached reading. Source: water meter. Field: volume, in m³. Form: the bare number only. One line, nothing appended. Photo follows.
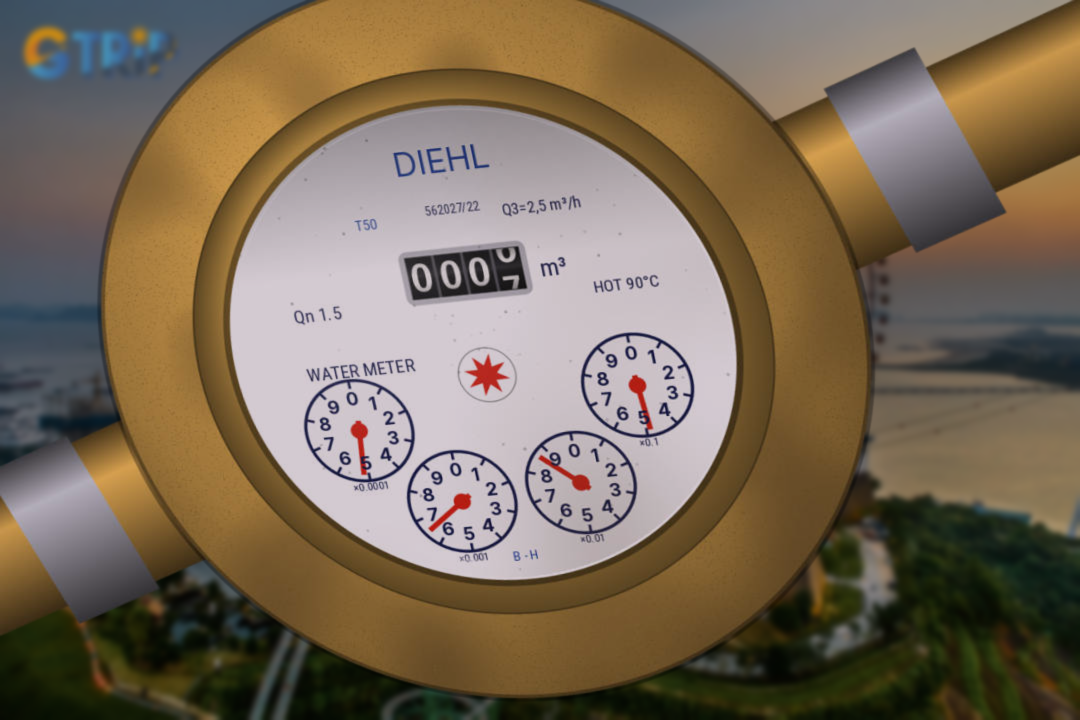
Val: 6.4865
